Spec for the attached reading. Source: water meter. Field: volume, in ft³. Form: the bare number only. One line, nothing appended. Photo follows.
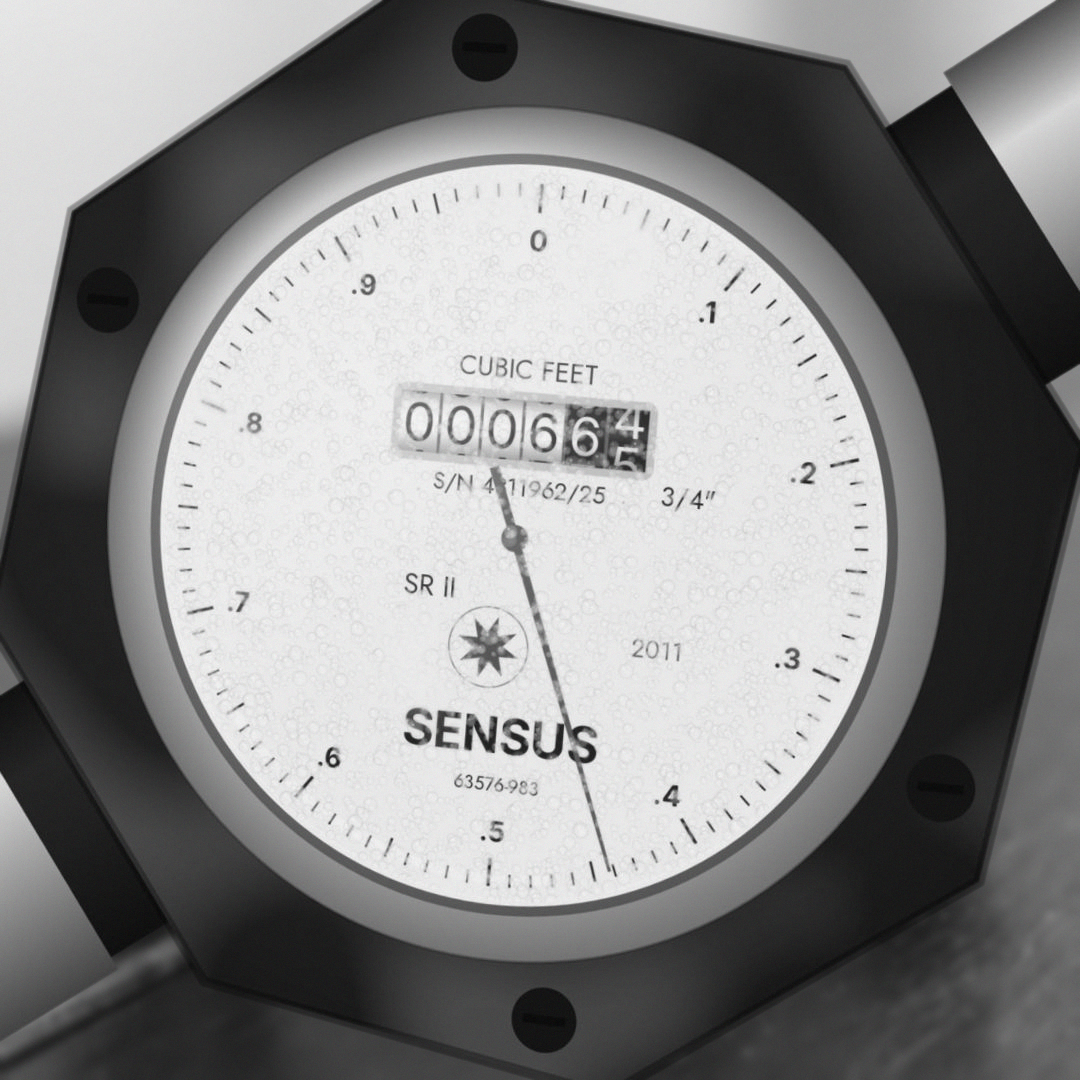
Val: 664.44
